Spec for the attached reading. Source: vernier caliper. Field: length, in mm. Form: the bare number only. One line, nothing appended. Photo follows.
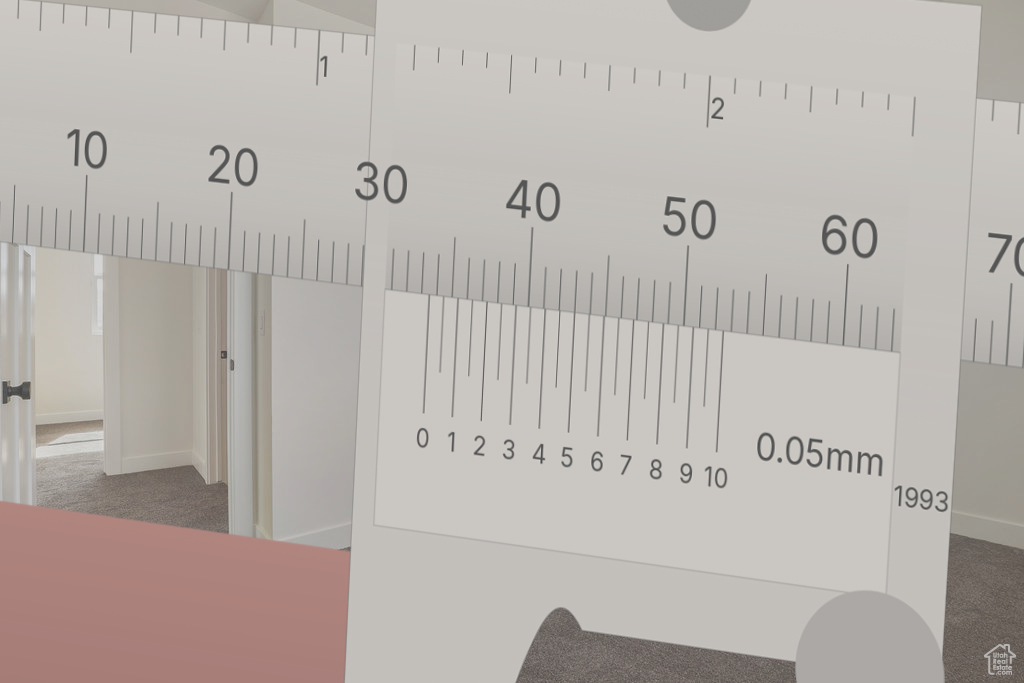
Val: 33.5
